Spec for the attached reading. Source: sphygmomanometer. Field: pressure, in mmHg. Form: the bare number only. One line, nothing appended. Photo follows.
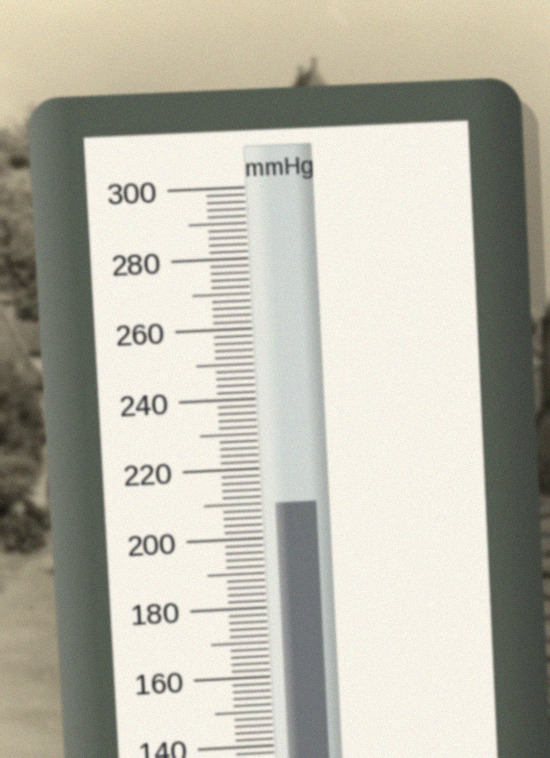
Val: 210
